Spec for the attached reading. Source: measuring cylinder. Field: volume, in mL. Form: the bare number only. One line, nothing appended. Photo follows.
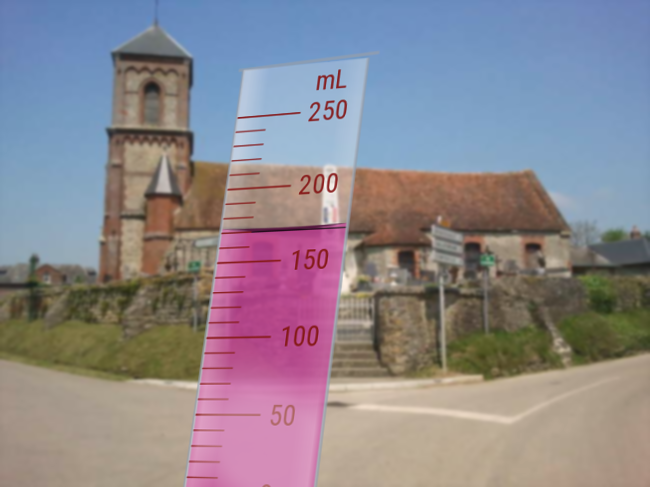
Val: 170
